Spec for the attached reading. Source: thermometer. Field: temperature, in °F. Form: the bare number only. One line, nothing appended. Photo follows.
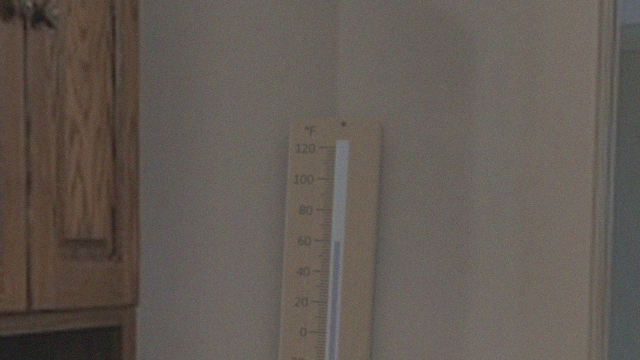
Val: 60
